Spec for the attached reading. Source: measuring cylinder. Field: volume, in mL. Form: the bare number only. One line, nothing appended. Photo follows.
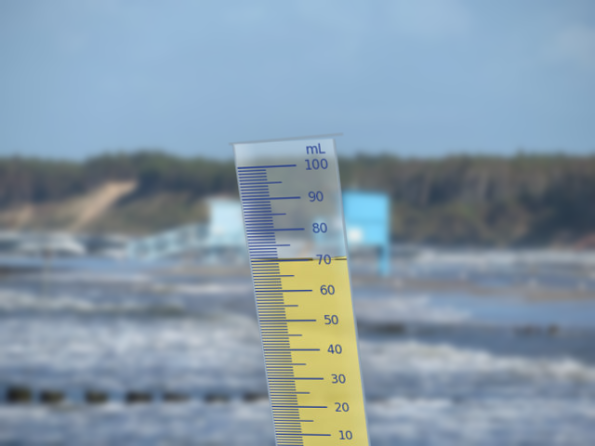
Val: 70
